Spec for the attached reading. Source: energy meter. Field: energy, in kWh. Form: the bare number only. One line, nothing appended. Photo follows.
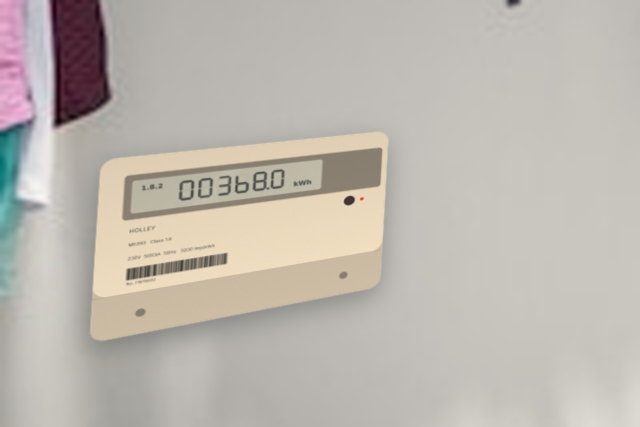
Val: 368.0
